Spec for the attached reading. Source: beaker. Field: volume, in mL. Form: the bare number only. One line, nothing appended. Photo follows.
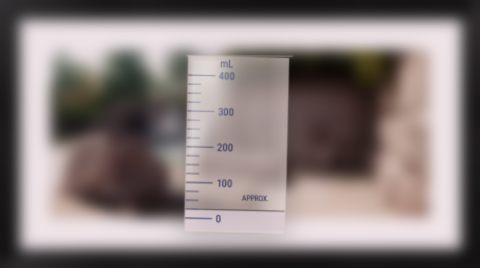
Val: 25
